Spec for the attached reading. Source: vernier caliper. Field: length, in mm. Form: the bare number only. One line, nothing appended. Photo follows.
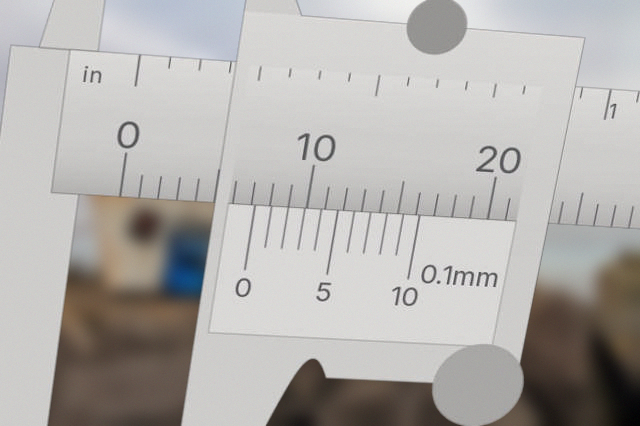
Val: 7.2
